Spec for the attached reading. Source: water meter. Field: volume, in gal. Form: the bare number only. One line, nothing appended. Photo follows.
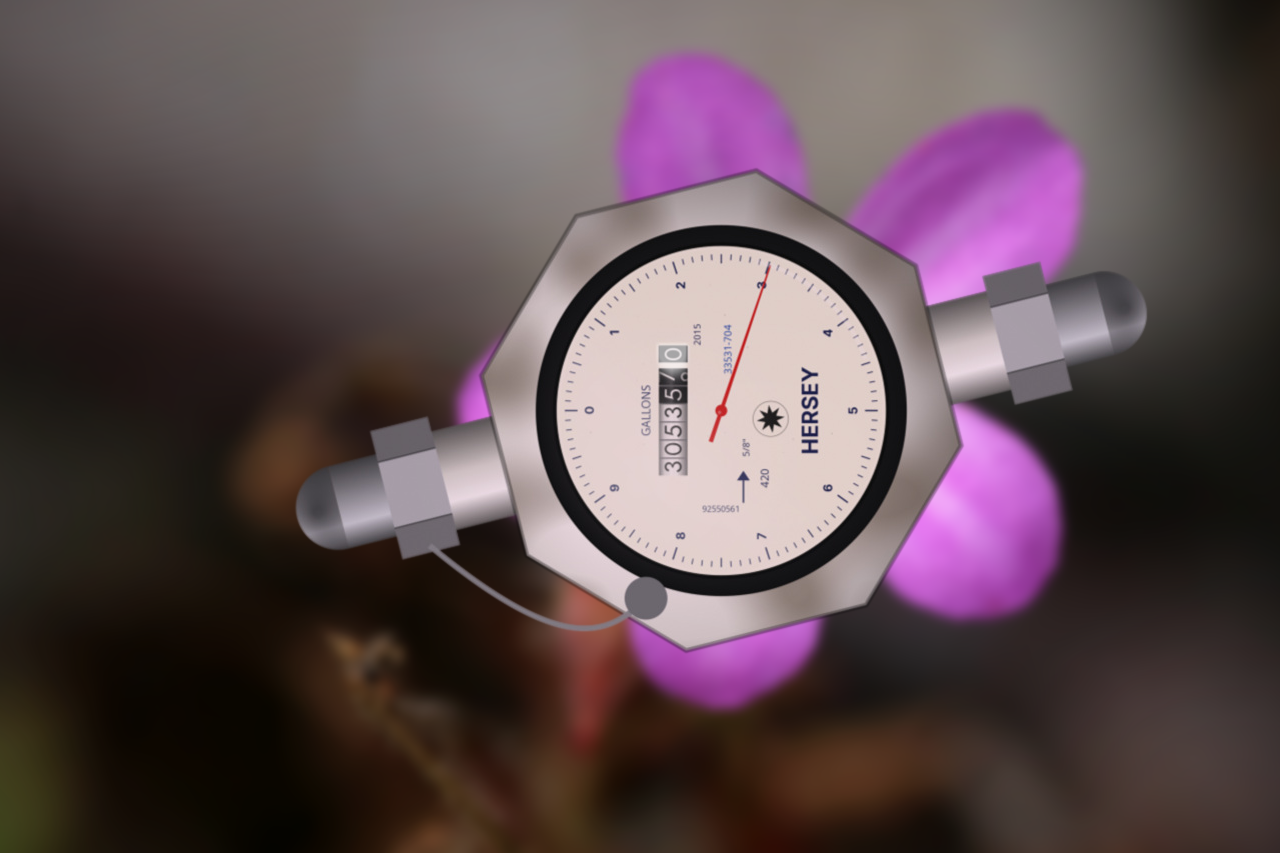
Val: 3053573.0
